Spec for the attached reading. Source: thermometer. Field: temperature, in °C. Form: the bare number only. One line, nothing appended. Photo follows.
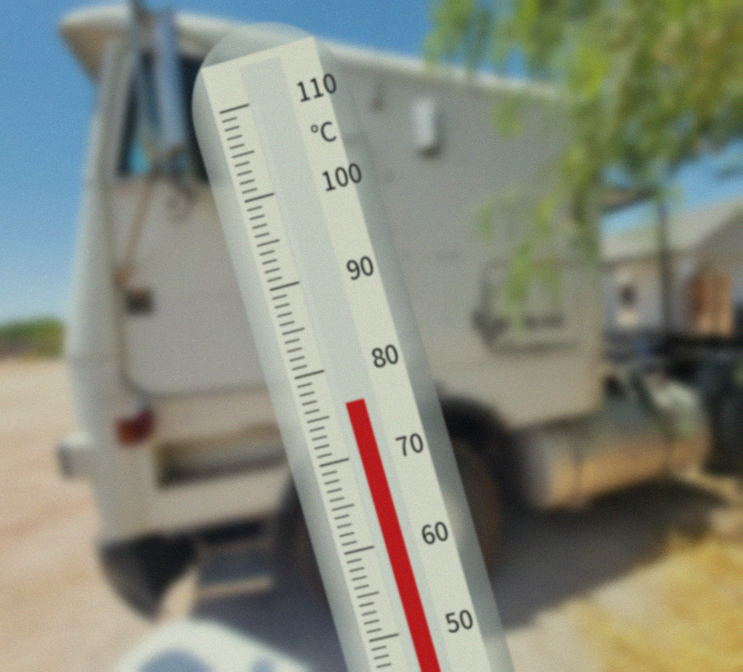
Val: 76
